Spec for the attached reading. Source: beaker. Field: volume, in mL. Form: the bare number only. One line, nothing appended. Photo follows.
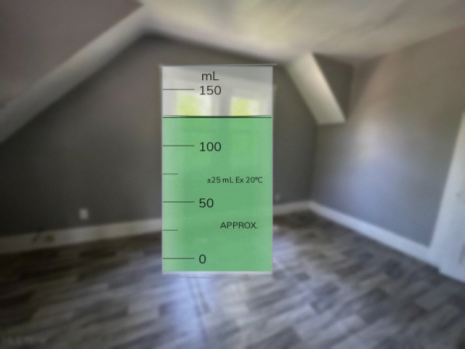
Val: 125
